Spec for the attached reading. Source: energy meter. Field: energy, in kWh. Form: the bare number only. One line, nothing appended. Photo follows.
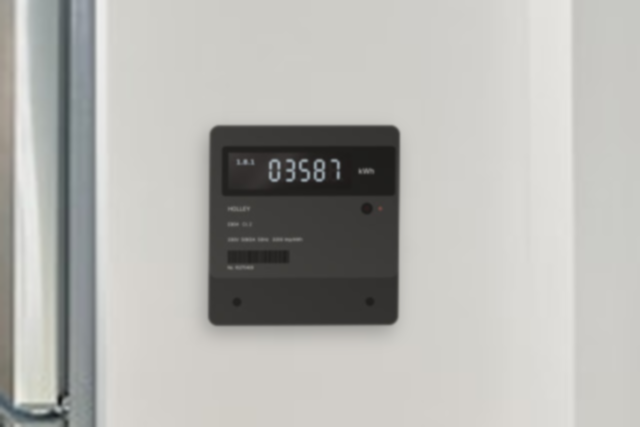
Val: 3587
